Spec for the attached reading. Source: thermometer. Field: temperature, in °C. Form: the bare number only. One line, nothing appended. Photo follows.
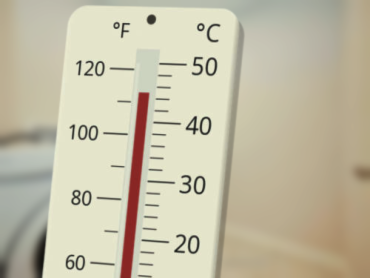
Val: 45
